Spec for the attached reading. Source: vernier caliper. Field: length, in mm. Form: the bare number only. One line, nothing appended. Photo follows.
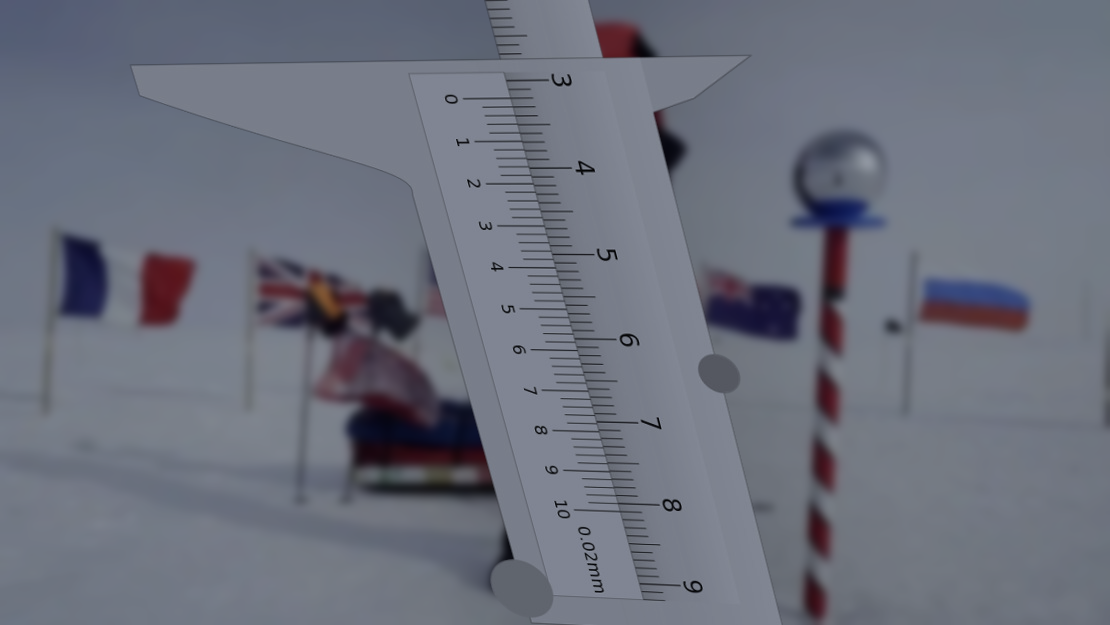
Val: 32.0
